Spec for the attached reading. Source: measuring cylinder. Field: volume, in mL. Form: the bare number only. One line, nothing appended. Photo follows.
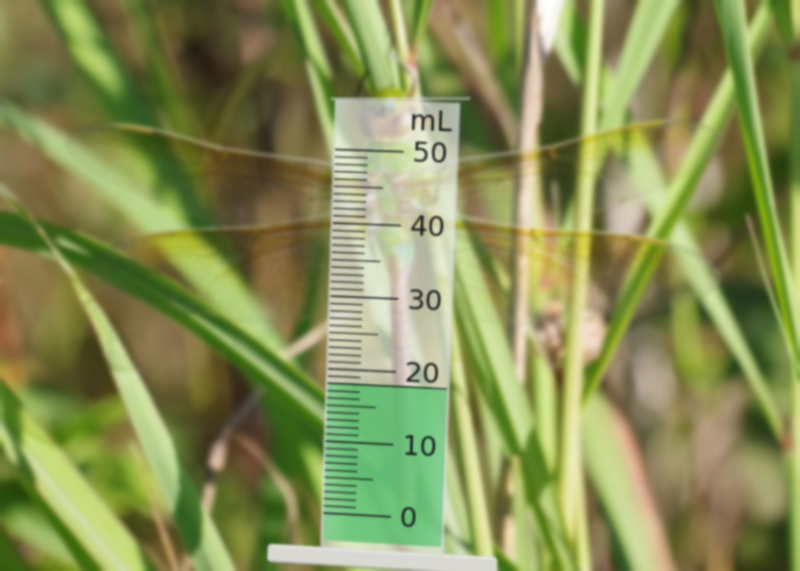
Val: 18
